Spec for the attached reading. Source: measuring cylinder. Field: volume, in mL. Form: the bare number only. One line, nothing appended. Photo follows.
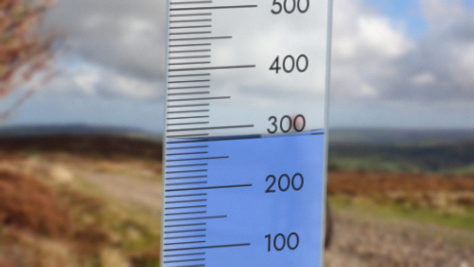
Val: 280
